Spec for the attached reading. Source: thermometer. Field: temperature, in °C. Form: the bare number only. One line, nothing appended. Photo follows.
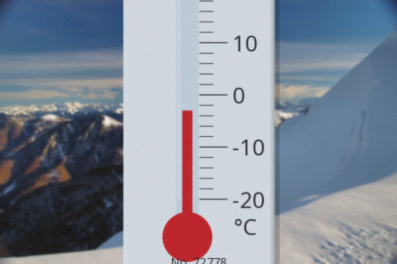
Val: -3
